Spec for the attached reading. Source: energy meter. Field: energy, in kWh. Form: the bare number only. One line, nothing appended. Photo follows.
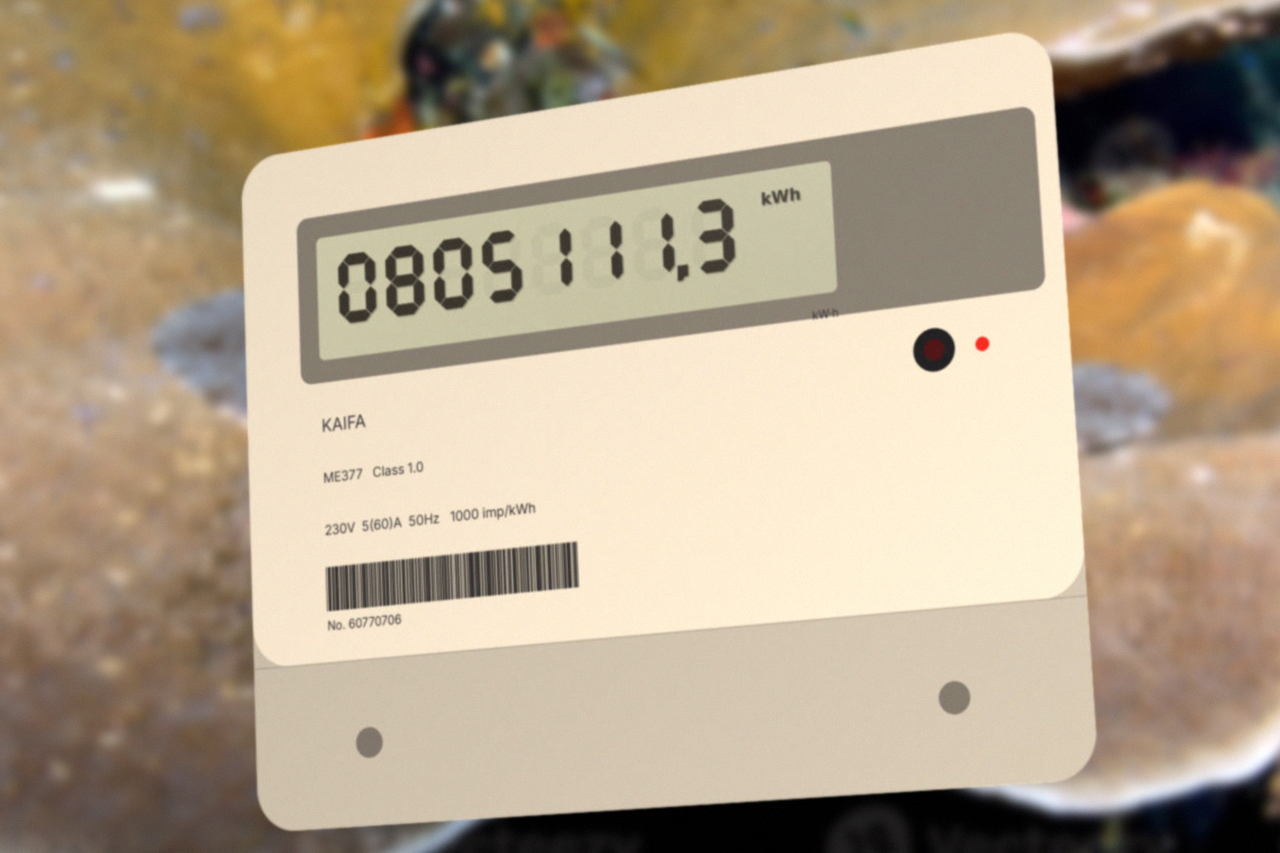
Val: 805111.3
